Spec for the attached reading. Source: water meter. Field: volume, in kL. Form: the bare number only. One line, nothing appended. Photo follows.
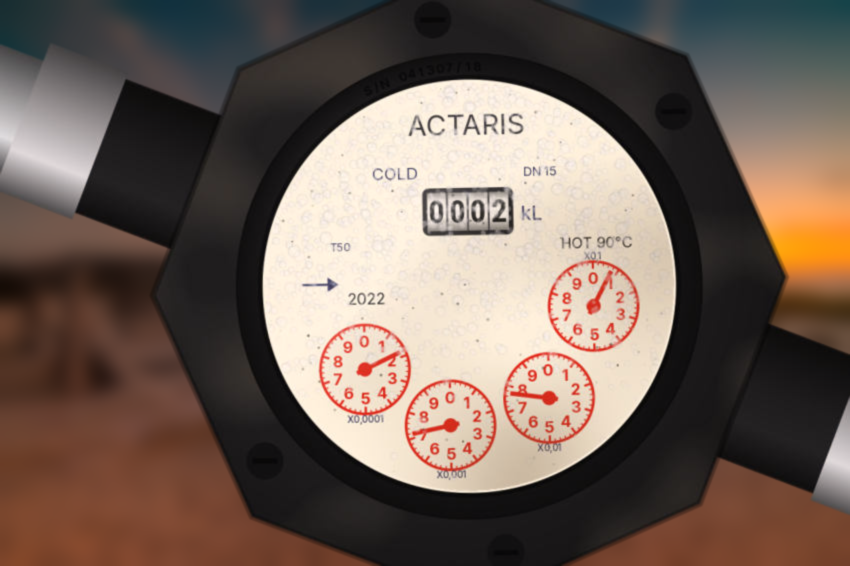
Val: 2.0771
